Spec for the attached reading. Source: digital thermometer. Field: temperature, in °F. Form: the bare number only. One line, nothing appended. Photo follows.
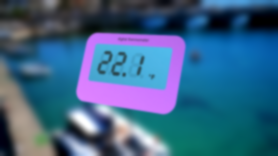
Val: 22.1
